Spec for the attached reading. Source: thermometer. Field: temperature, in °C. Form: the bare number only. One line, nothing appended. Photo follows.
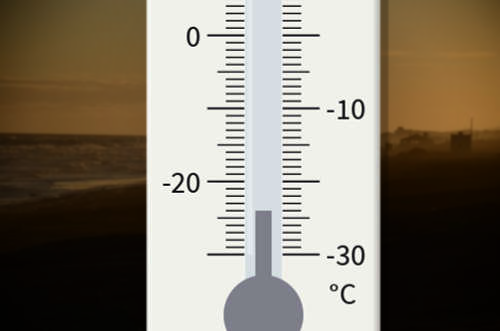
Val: -24
